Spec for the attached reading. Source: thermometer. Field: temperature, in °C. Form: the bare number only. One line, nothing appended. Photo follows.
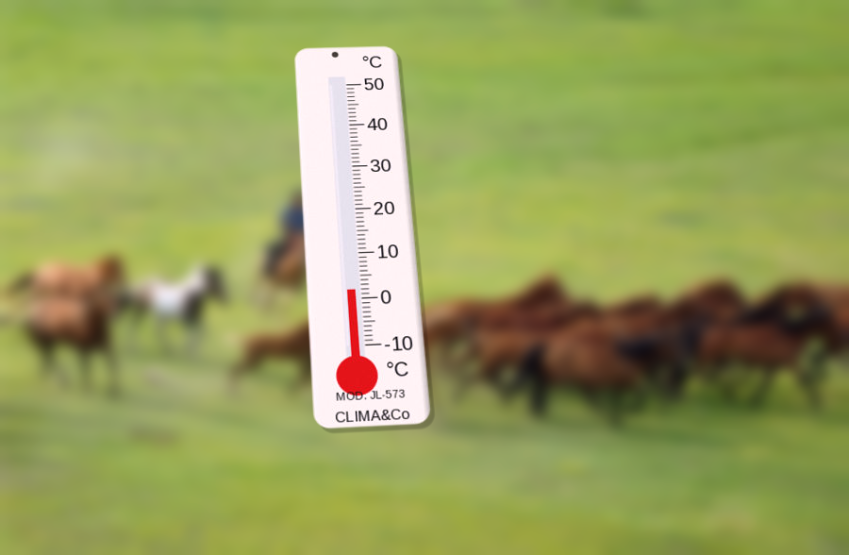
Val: 2
